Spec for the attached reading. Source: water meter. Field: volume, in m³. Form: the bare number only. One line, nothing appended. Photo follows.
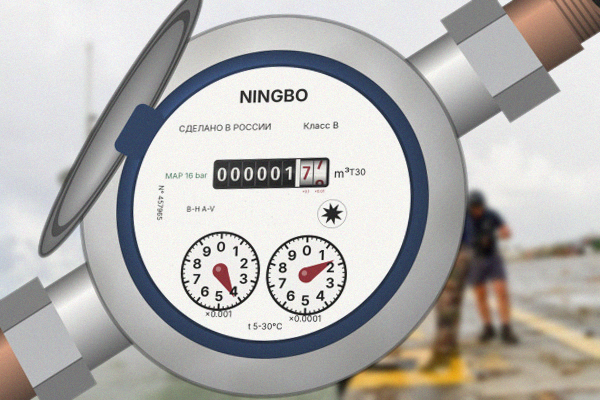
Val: 1.7741
